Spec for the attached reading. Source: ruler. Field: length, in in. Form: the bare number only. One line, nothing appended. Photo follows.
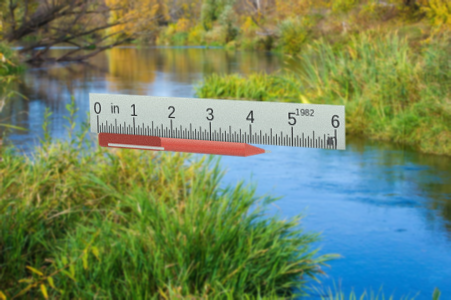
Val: 4.5
